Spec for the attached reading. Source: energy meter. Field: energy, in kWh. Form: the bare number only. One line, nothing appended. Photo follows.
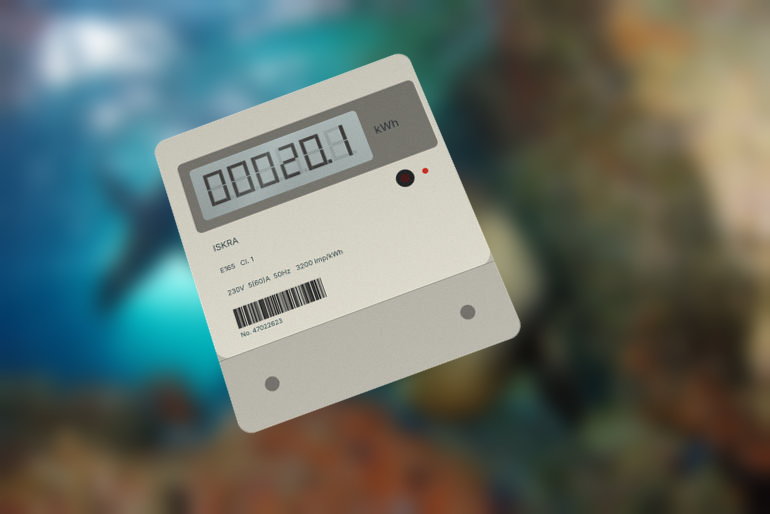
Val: 20.1
